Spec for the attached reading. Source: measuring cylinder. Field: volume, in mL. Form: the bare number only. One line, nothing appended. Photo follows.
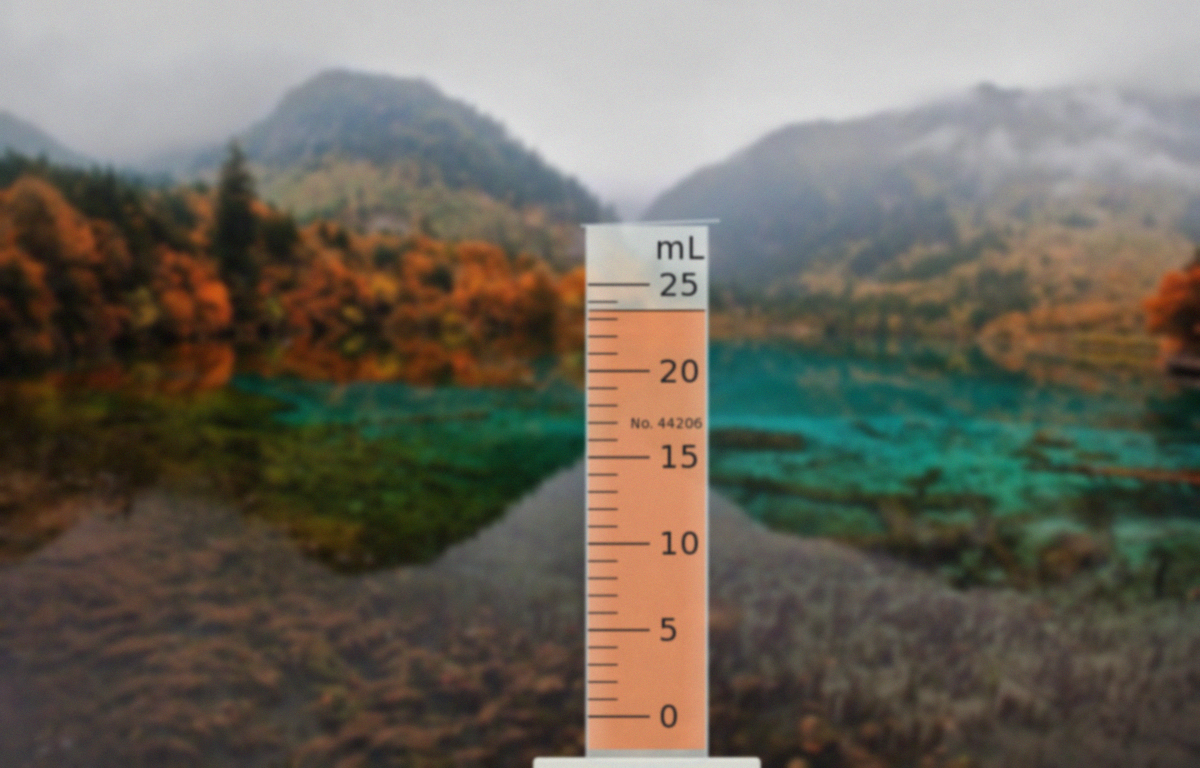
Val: 23.5
